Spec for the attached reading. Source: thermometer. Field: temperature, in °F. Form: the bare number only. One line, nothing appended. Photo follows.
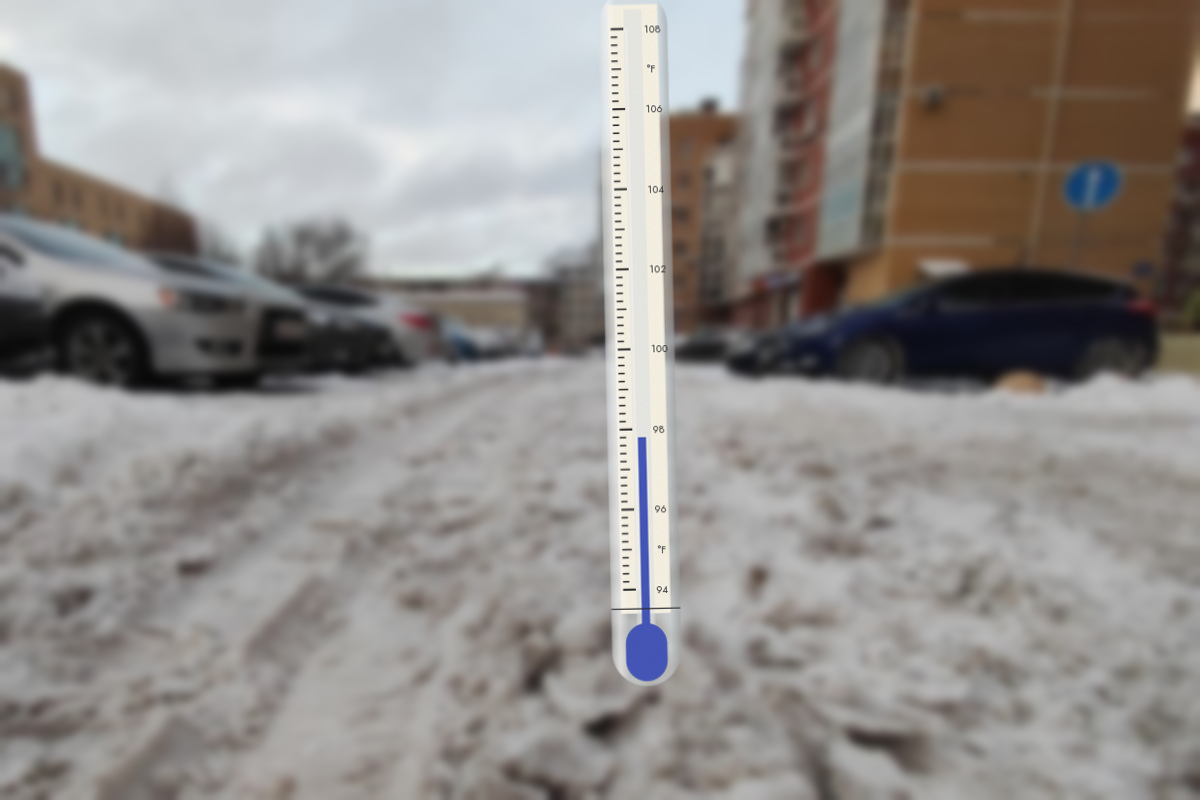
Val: 97.8
